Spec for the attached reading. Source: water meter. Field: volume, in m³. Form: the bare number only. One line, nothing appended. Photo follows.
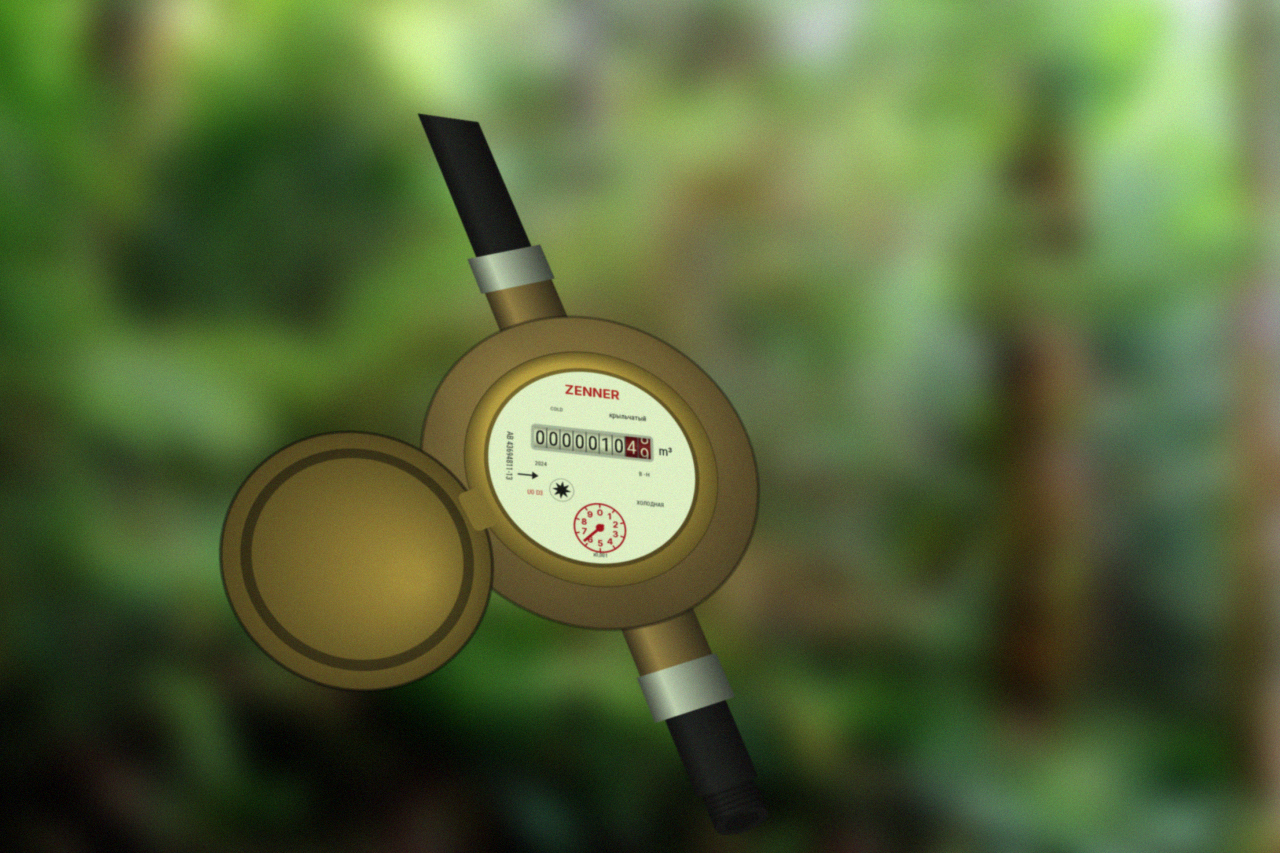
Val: 10.486
